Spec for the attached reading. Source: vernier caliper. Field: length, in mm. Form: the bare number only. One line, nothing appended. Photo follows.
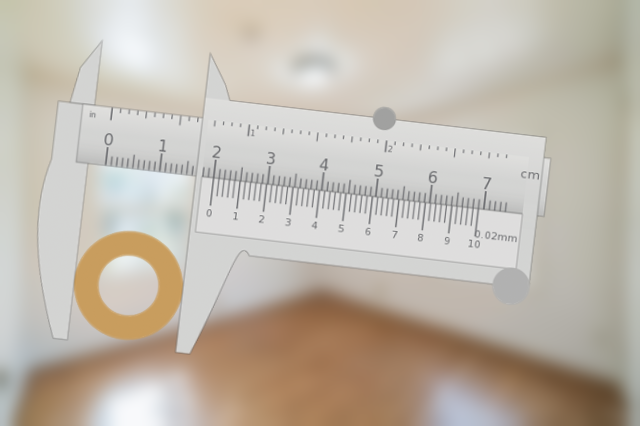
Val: 20.0
